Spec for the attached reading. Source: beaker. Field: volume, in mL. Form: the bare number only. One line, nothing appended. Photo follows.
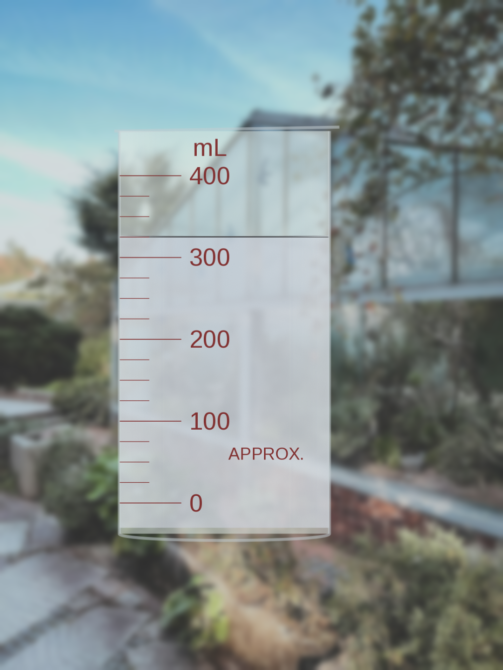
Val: 325
